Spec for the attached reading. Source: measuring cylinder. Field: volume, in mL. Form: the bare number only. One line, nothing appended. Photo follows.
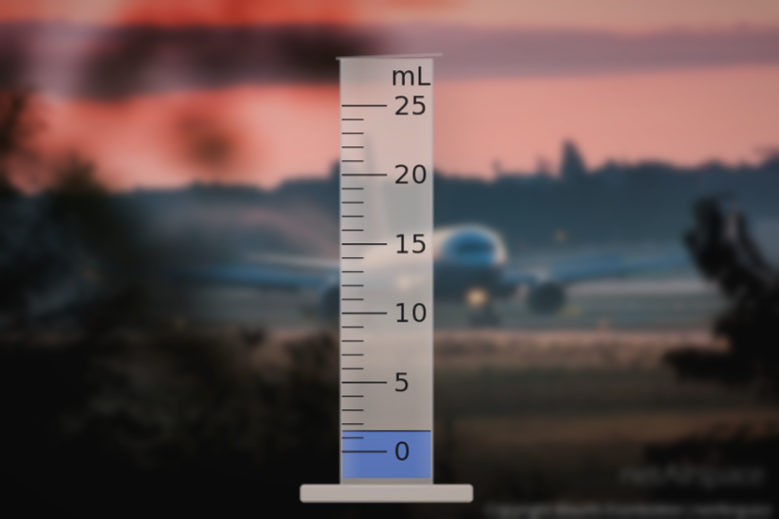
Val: 1.5
